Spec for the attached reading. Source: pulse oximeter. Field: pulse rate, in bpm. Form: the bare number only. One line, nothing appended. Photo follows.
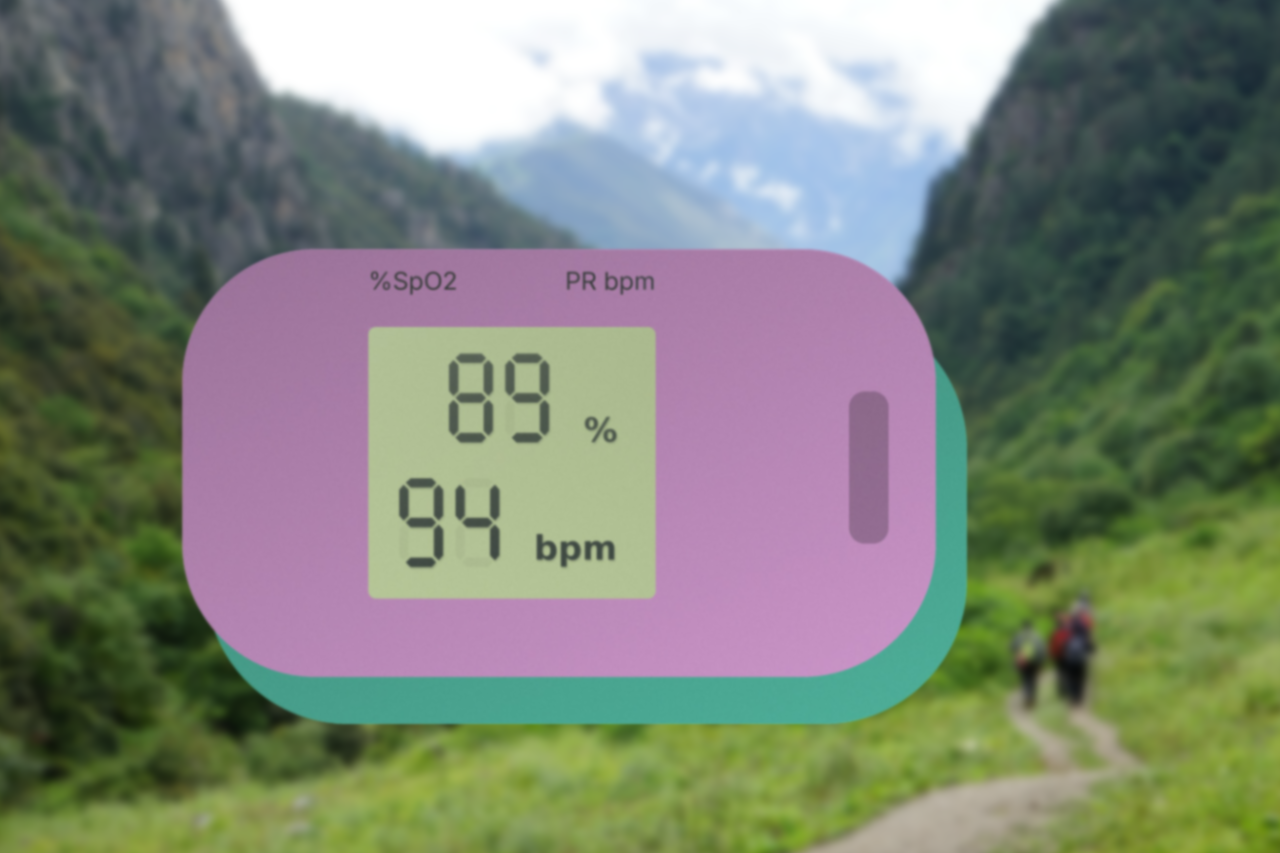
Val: 94
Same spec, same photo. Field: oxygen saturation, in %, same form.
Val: 89
